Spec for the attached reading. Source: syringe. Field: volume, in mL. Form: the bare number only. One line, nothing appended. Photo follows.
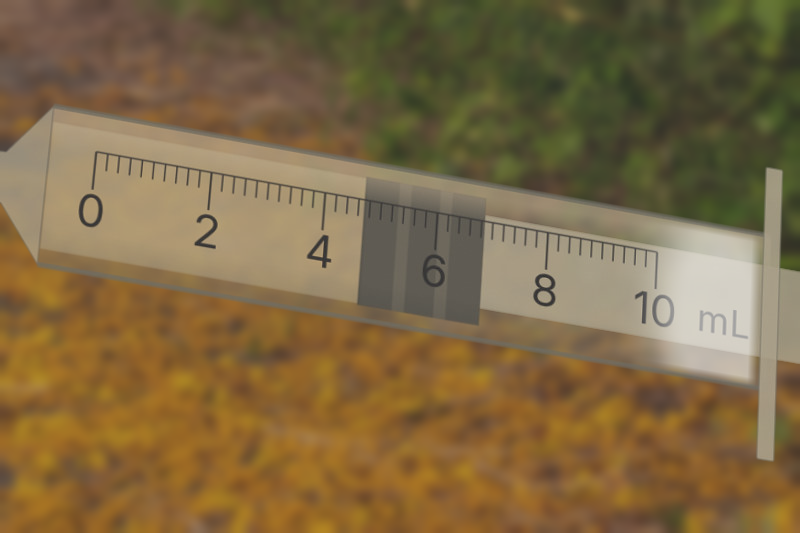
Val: 4.7
